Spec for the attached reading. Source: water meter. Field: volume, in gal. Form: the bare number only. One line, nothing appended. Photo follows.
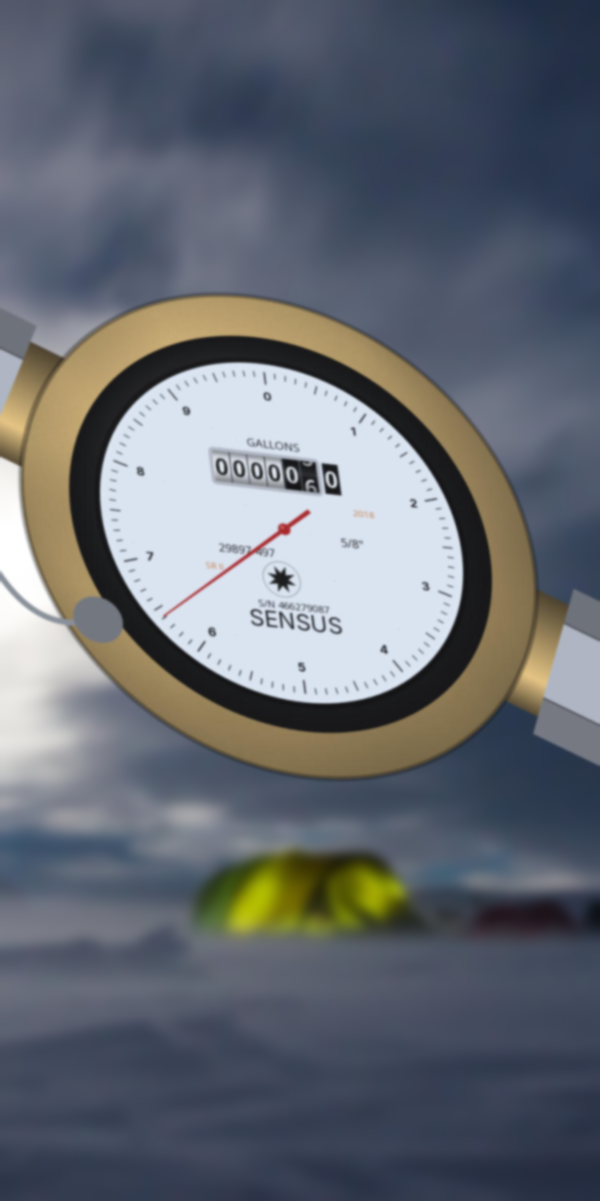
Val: 56.4
